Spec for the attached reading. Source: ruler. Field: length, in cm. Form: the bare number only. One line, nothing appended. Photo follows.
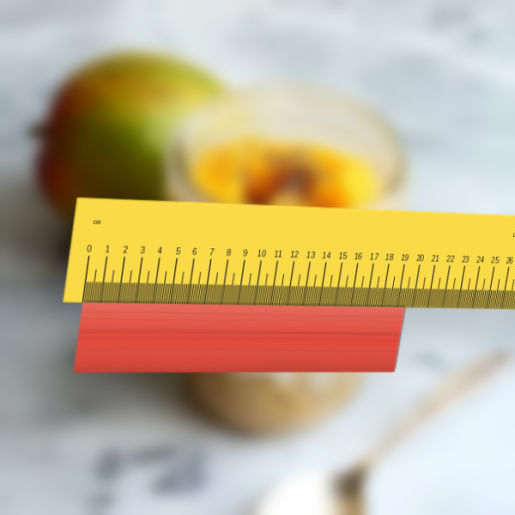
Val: 19.5
